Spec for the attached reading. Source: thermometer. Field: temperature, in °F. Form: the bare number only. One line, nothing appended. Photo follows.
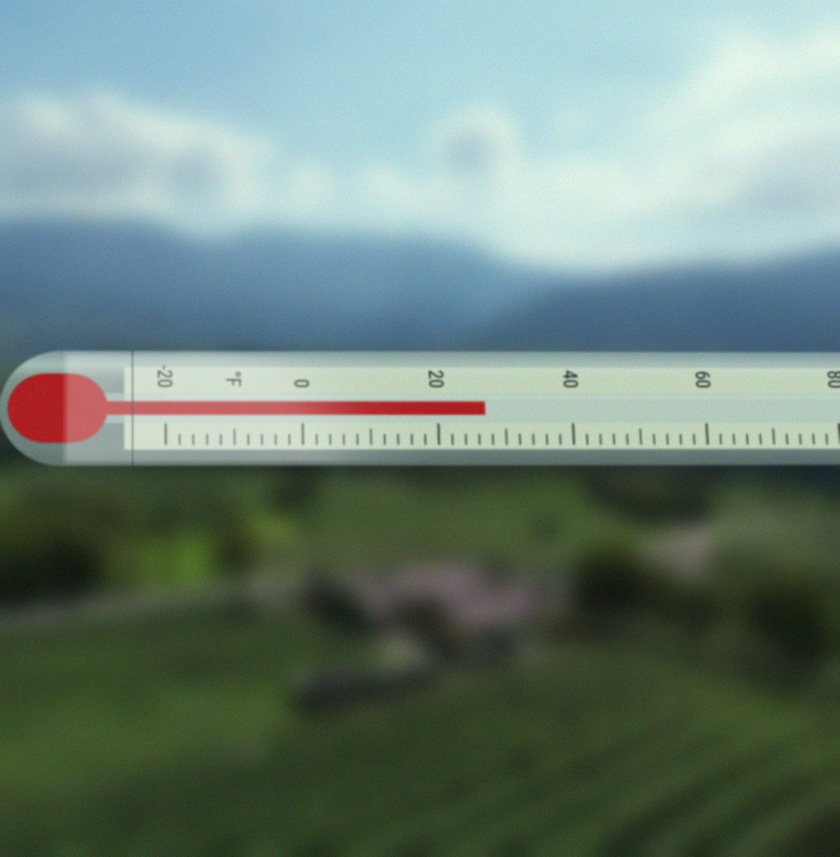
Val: 27
